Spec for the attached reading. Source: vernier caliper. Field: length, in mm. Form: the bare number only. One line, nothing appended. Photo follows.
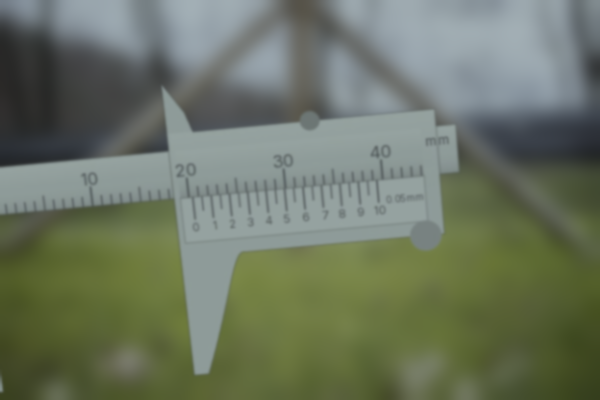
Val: 20.4
